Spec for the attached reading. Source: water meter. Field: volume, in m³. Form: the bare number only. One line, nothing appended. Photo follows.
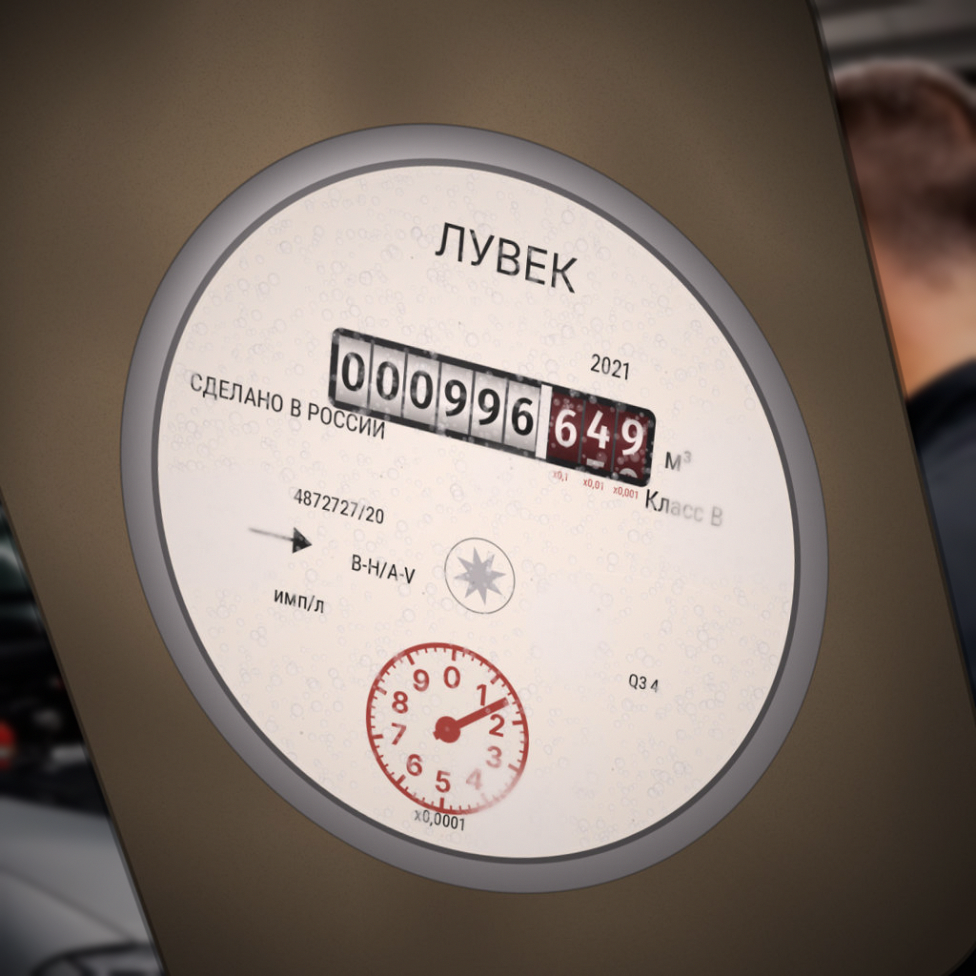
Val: 996.6491
